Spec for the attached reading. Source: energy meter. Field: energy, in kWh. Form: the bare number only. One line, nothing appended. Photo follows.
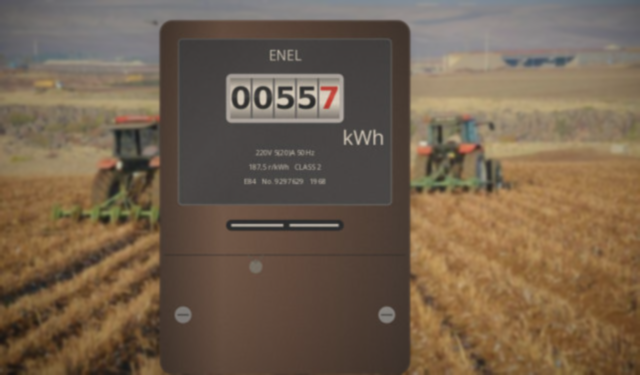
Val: 55.7
